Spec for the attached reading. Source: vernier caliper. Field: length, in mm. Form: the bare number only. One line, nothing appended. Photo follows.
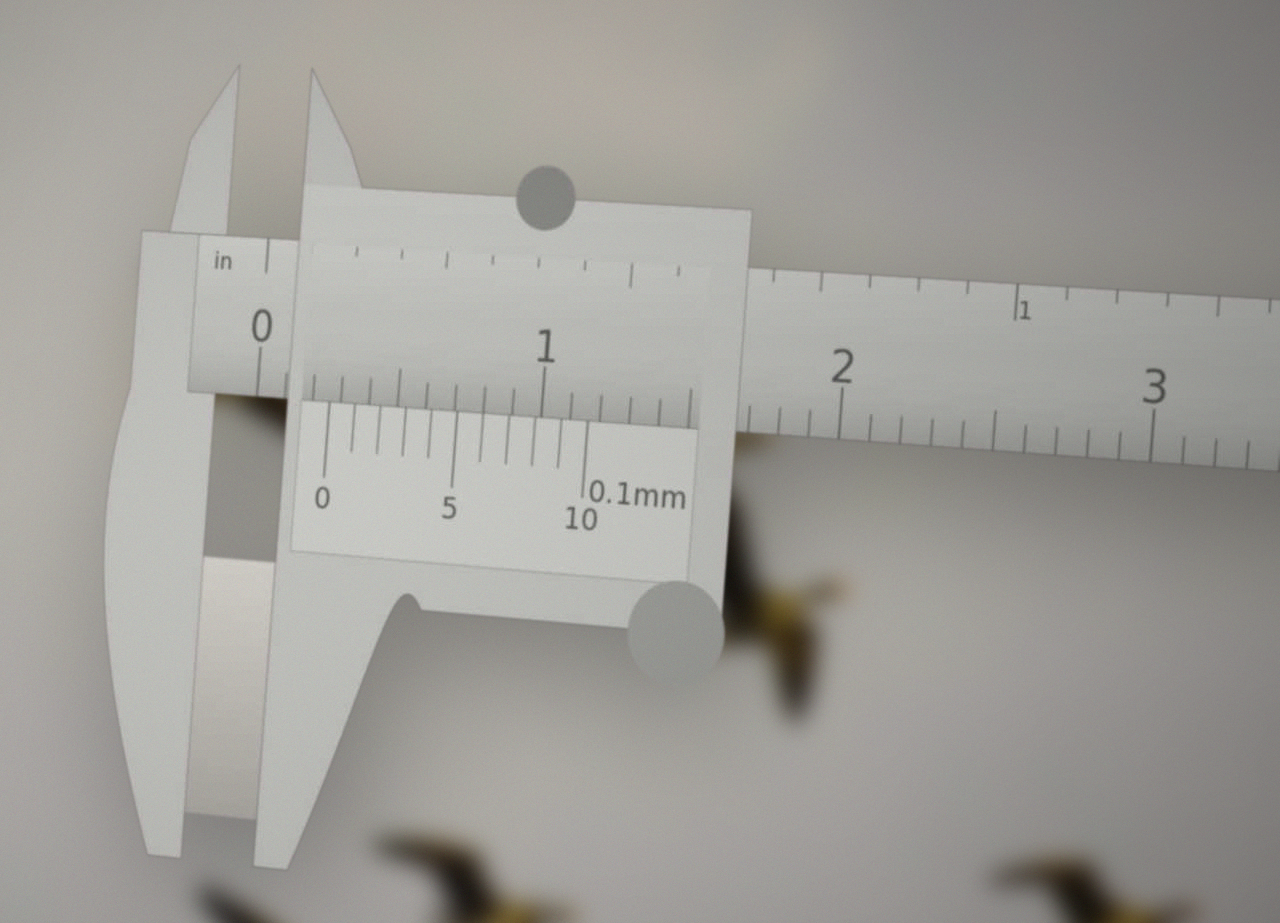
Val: 2.6
